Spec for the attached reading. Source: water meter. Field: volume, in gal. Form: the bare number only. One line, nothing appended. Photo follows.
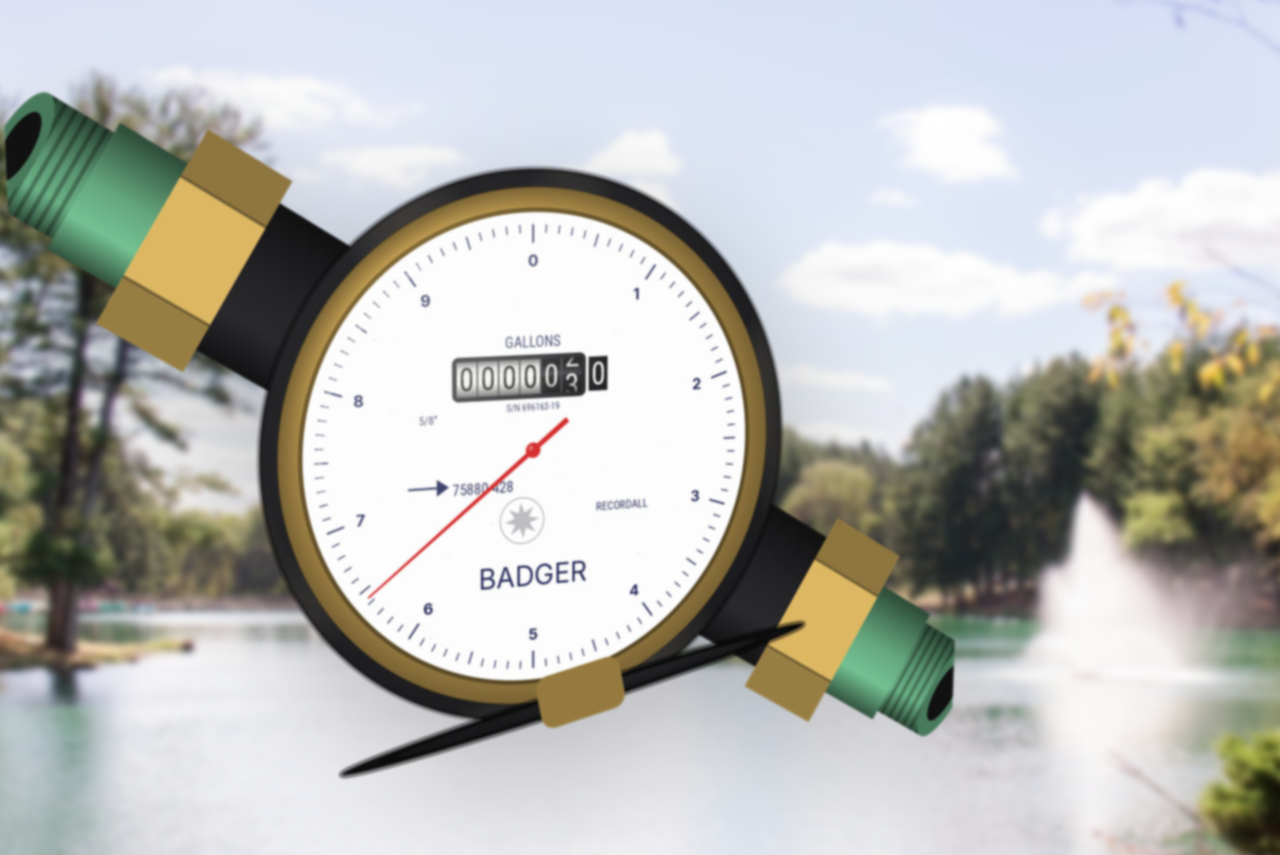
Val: 26.4
